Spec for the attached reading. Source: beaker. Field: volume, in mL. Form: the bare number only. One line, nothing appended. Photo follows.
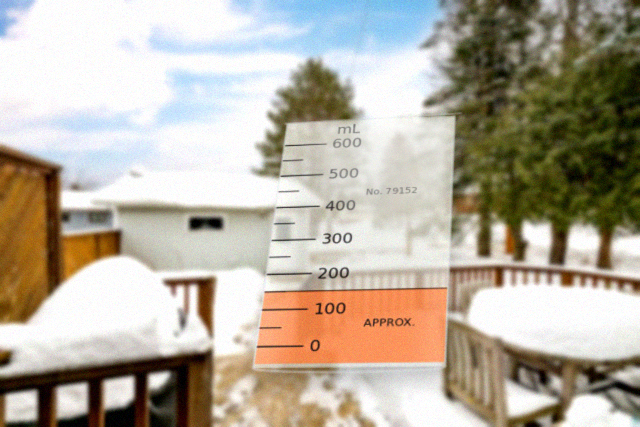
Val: 150
